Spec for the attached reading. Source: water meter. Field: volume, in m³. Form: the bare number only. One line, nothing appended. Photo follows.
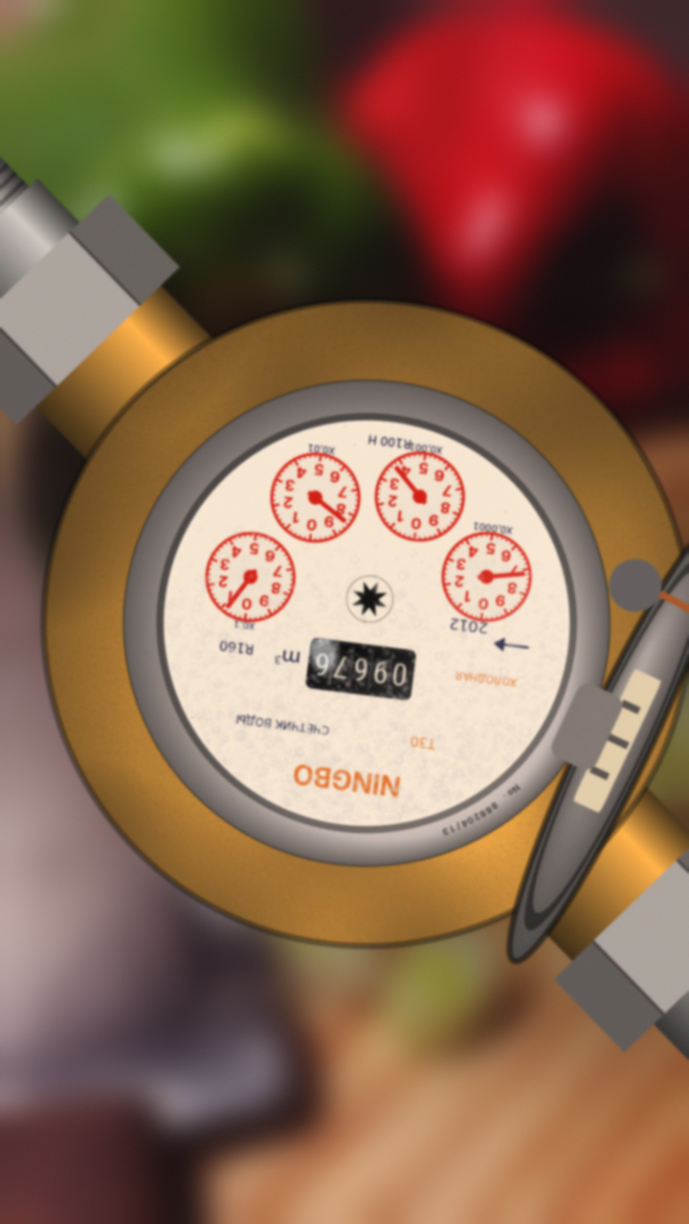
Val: 9676.0837
